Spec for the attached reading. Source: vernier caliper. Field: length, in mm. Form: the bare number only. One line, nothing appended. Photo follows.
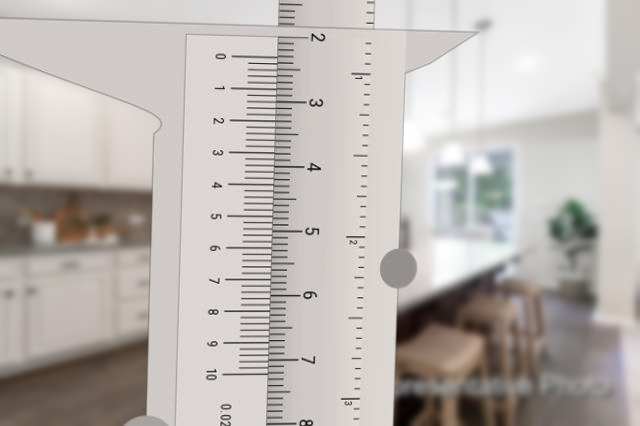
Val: 23.2
